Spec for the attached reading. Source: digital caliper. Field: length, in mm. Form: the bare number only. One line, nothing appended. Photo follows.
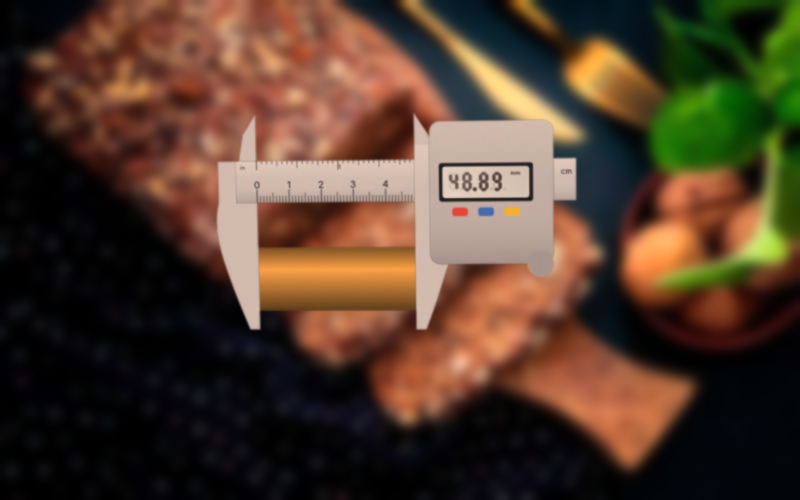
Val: 48.89
